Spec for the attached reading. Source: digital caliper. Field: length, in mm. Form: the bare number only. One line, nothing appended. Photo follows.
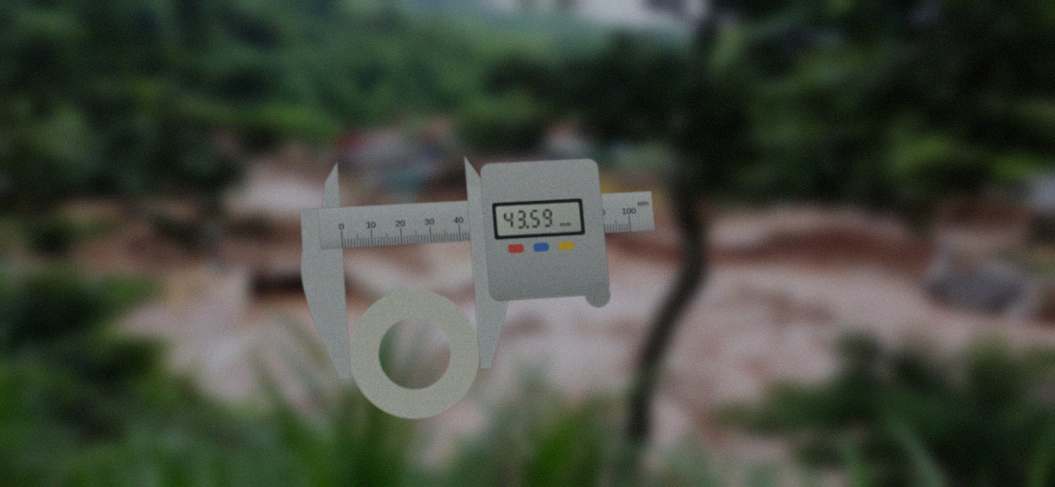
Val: 43.59
